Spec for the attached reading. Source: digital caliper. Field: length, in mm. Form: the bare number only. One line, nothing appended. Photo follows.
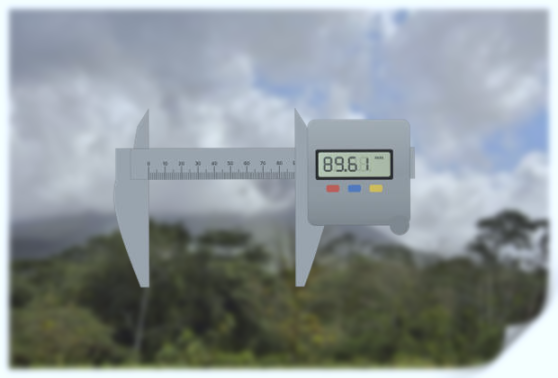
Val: 89.61
